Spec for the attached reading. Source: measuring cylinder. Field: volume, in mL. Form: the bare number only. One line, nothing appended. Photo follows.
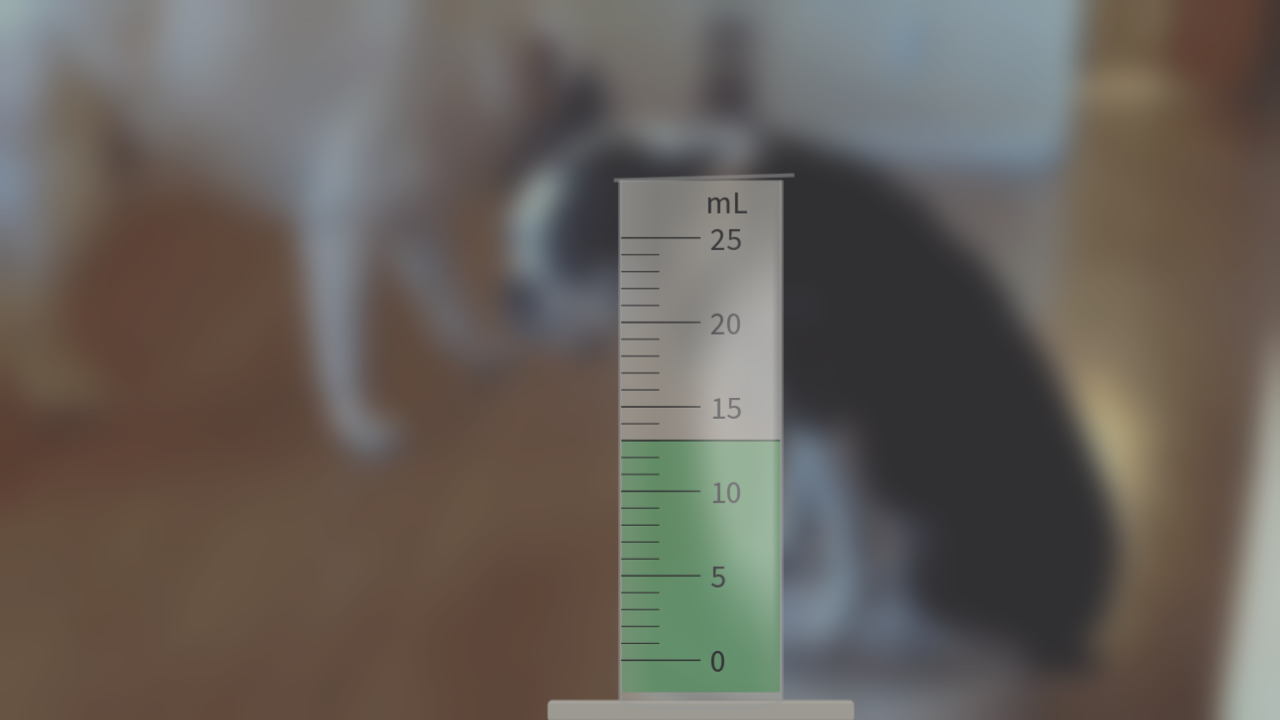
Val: 13
